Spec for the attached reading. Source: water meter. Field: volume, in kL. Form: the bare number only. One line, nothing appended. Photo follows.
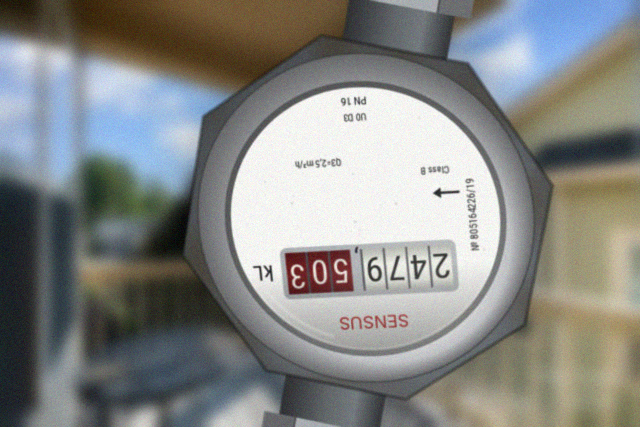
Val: 2479.503
